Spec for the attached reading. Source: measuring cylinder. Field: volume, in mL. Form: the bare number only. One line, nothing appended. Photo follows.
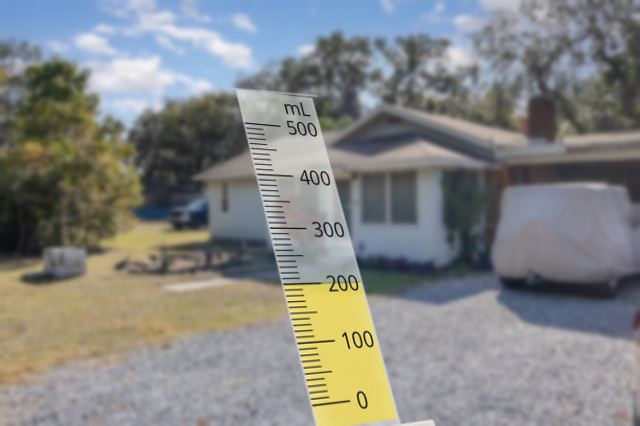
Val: 200
